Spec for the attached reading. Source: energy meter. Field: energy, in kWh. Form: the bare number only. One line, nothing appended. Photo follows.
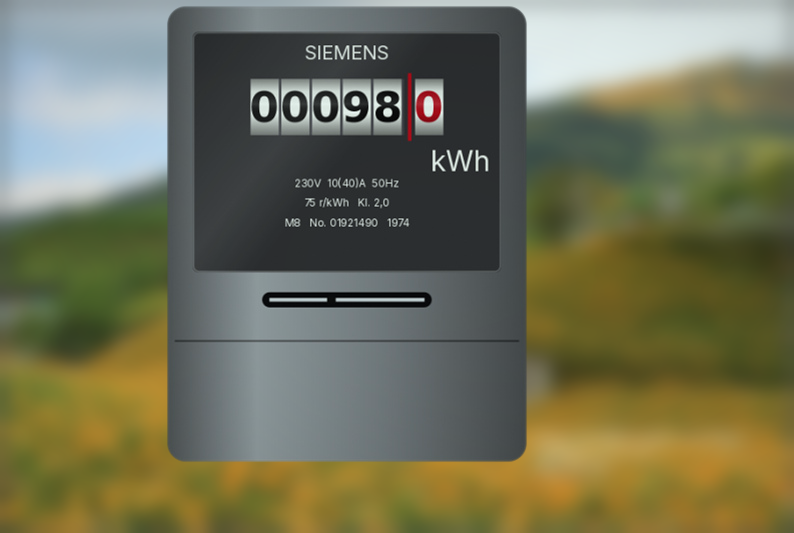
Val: 98.0
